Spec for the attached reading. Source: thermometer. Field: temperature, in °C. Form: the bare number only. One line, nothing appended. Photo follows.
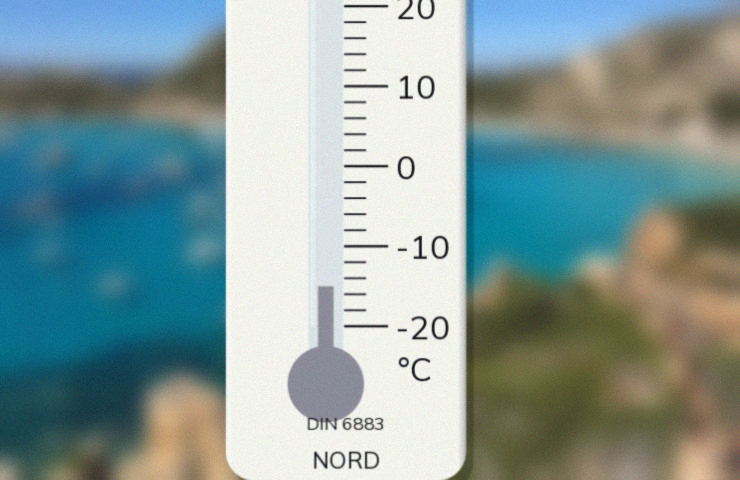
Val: -15
